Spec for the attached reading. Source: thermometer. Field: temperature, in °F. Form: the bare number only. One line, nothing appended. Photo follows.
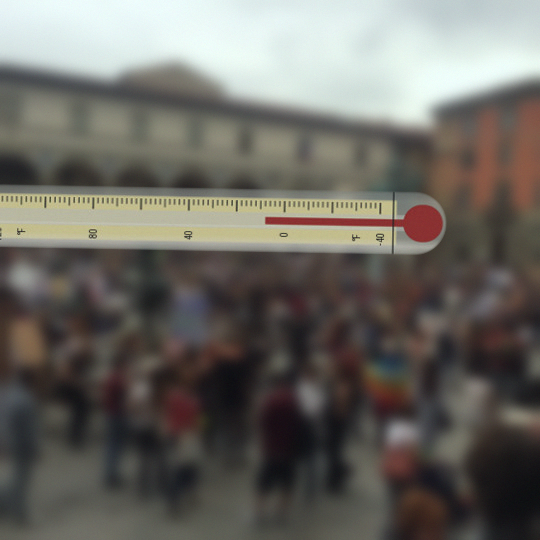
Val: 8
